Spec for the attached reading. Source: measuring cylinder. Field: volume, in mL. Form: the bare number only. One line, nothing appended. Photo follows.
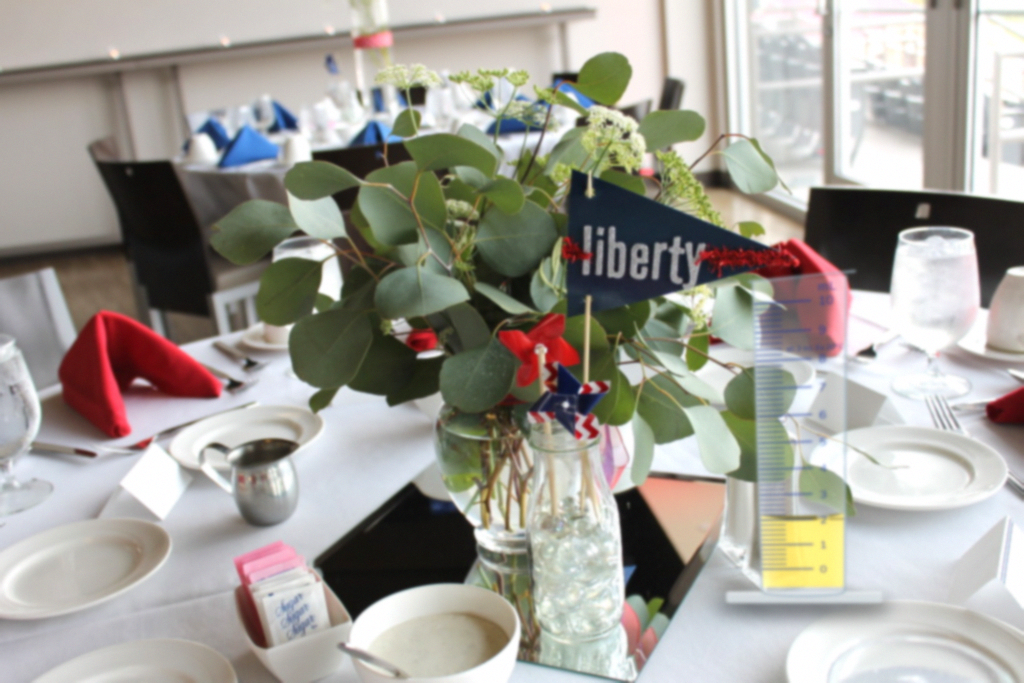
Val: 2
